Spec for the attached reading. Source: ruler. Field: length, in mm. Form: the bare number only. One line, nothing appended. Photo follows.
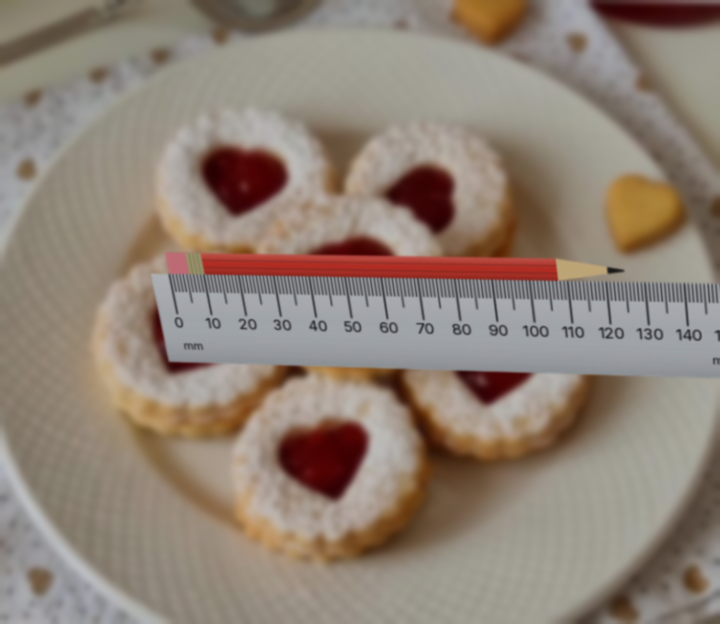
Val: 125
